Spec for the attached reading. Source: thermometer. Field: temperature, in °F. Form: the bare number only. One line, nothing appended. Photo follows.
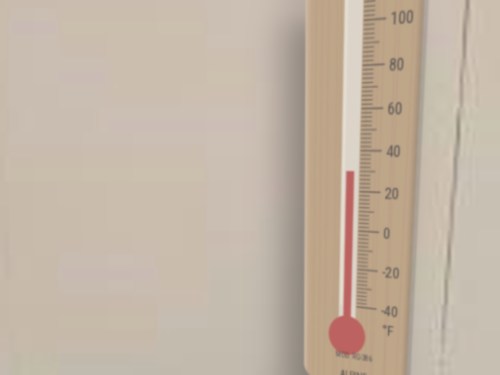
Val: 30
